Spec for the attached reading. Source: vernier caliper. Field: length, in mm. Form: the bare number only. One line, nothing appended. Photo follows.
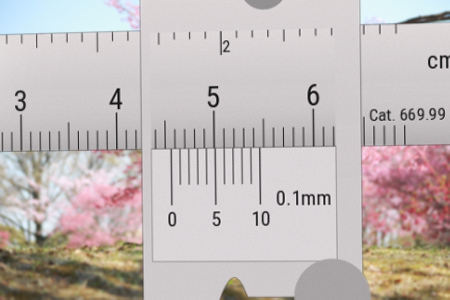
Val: 45.6
